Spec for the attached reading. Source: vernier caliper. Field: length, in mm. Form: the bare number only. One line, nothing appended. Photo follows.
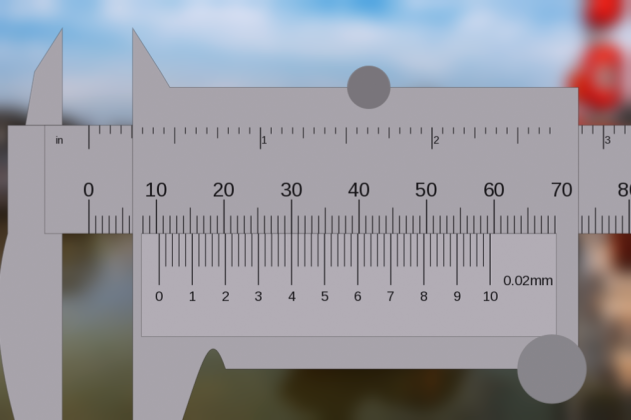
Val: 10.4
